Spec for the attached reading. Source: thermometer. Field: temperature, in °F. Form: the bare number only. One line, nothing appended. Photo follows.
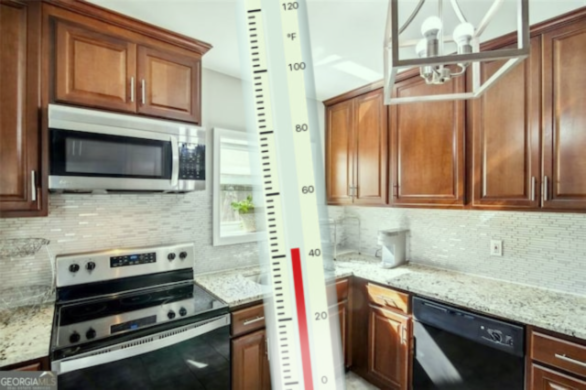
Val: 42
